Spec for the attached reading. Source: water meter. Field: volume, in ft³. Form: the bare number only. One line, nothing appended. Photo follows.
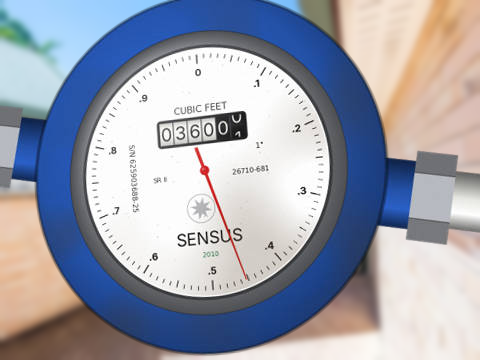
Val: 36000.45
